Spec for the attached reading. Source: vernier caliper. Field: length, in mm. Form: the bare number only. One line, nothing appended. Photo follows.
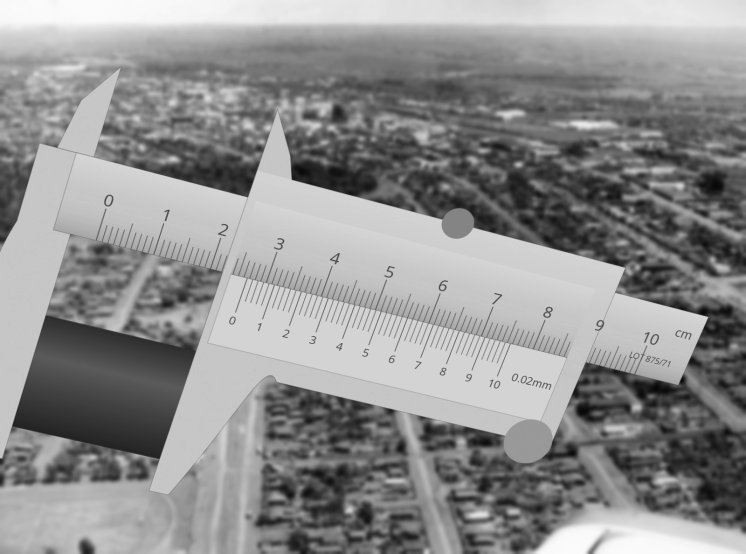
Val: 26.6
